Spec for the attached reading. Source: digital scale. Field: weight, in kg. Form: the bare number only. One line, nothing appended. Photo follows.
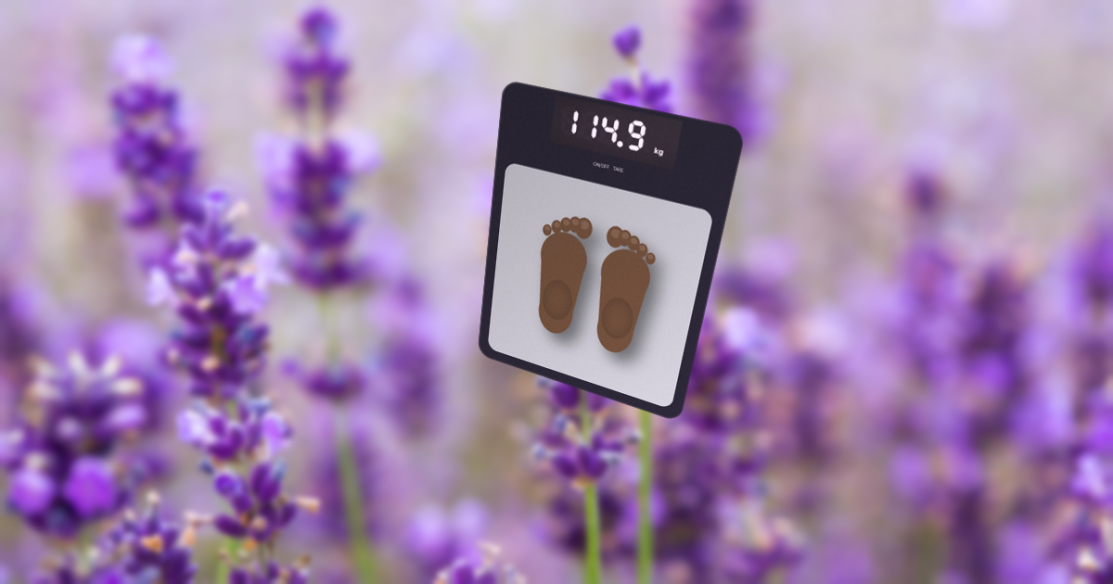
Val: 114.9
